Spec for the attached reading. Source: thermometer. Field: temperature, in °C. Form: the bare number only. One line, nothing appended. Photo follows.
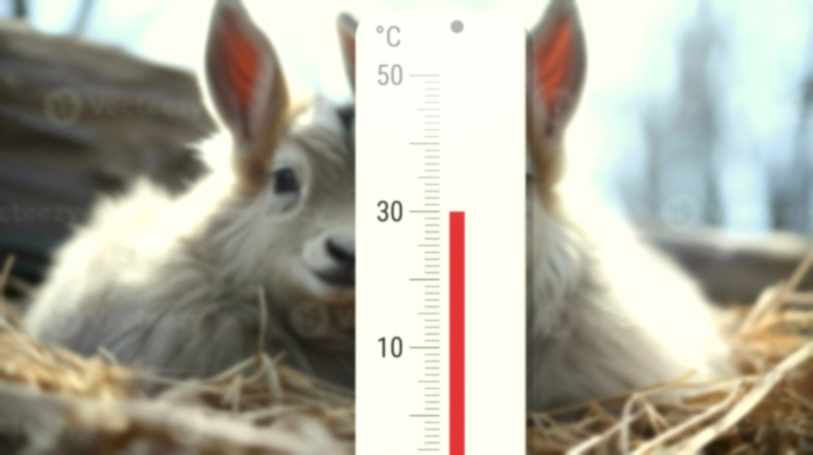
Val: 30
